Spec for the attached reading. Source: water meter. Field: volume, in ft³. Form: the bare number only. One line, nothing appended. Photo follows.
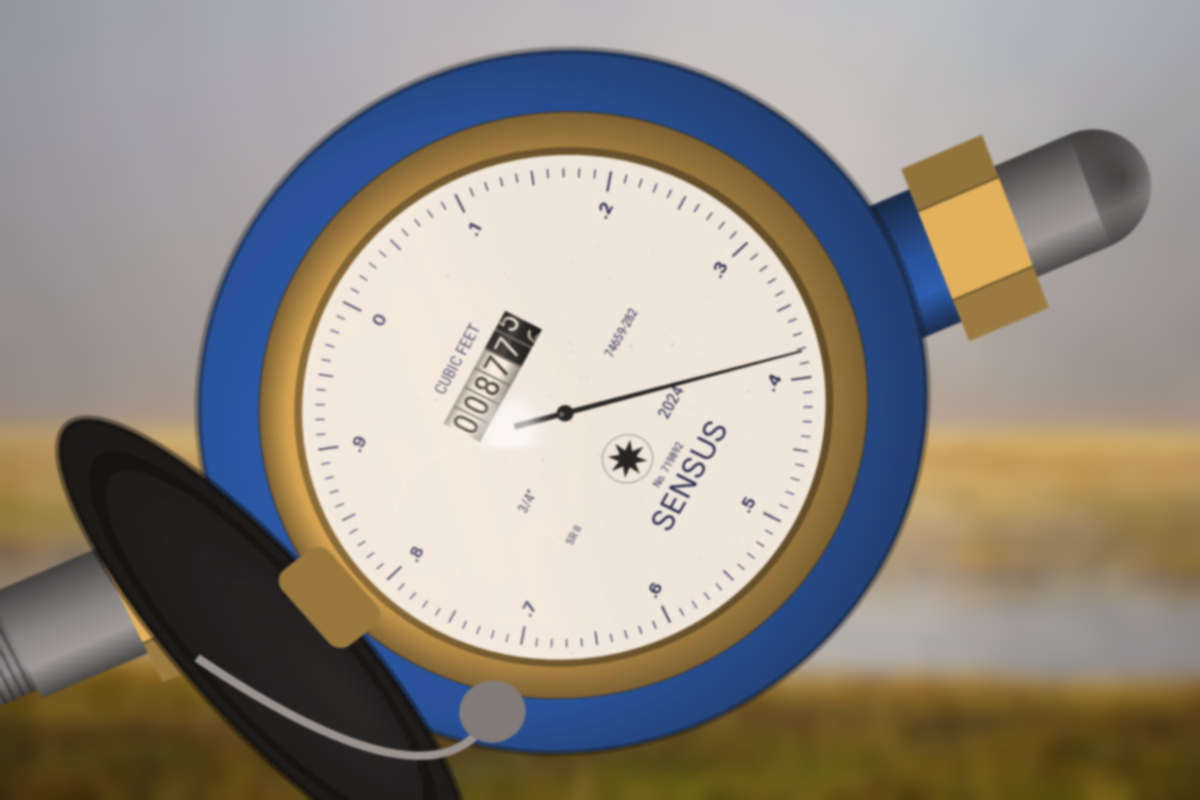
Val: 8775.38
